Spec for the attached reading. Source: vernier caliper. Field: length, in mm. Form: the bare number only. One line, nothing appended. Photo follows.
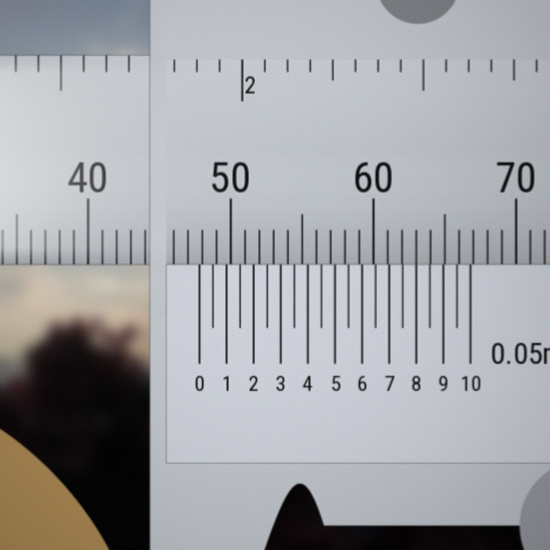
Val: 47.8
